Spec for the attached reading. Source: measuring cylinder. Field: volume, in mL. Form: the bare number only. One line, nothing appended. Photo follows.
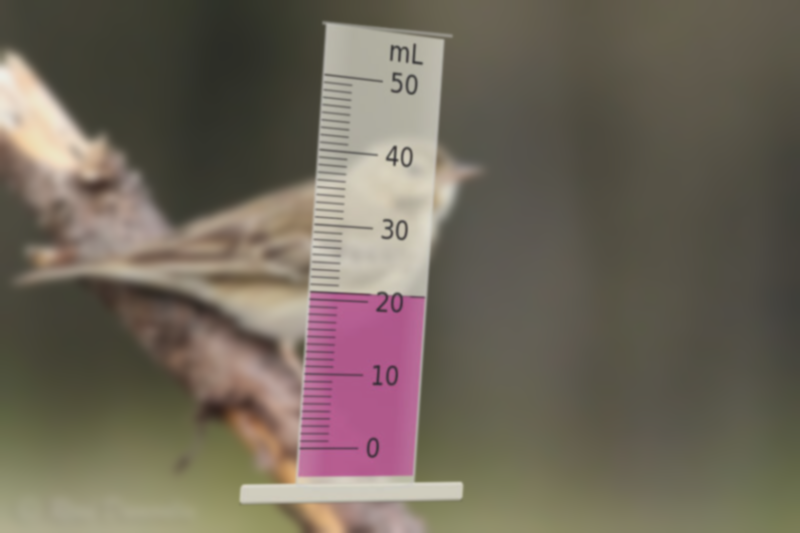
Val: 21
